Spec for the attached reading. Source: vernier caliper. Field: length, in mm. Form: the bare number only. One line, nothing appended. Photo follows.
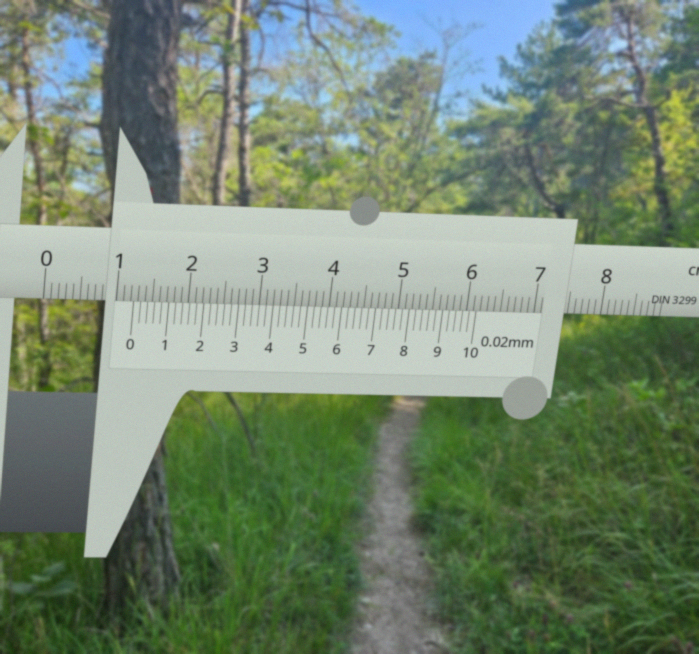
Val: 12.4
